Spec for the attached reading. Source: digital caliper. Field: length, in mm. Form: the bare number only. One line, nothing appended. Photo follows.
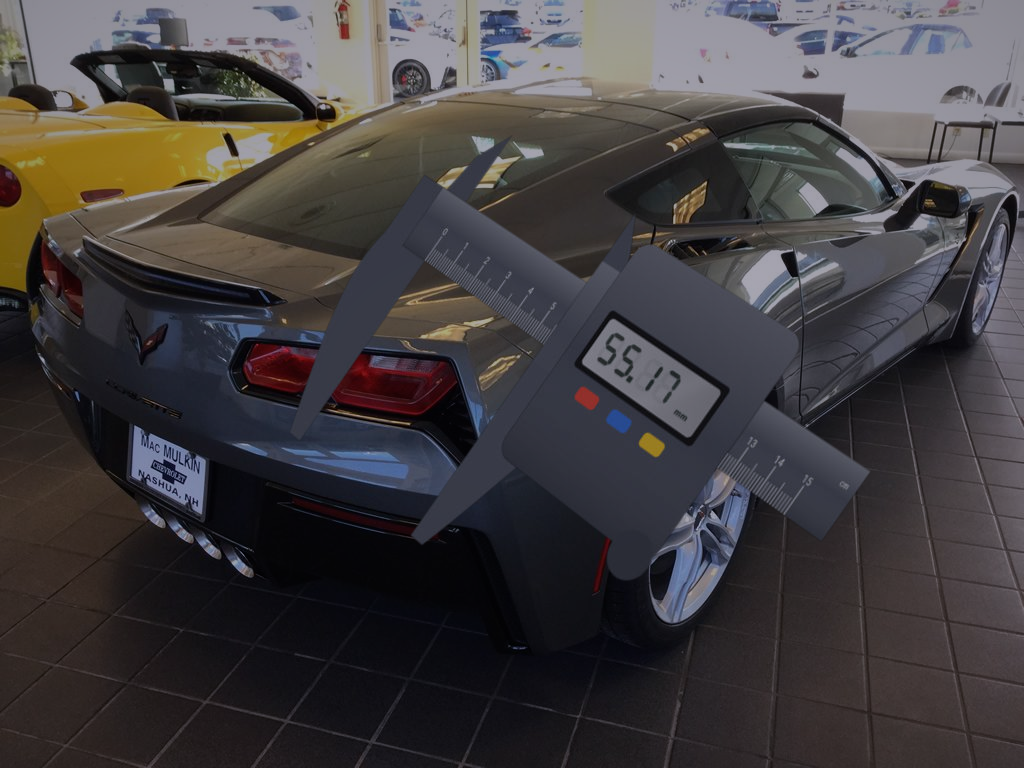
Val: 55.17
